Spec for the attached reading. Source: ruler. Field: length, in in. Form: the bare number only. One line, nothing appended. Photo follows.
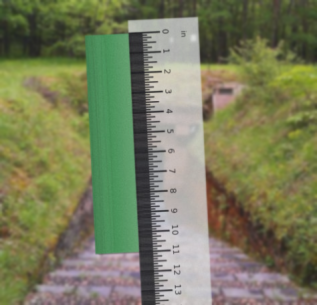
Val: 11
